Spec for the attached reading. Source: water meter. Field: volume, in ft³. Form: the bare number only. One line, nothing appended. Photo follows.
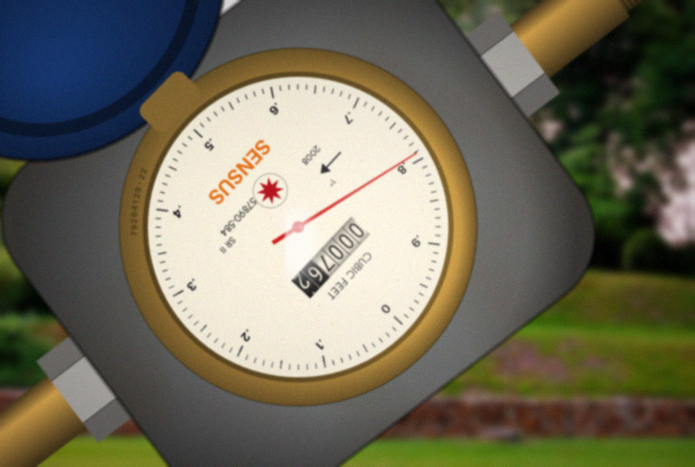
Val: 761.79
